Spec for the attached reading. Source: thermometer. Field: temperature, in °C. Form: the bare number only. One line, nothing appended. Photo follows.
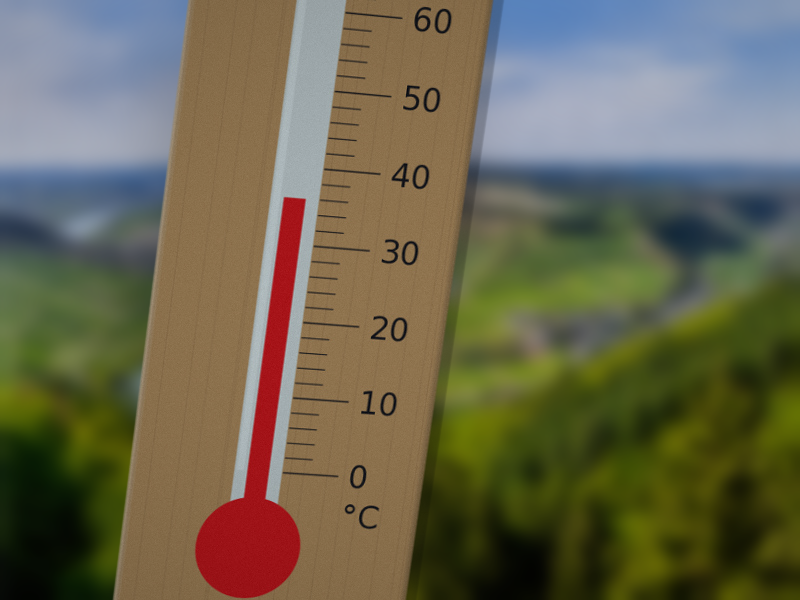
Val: 36
